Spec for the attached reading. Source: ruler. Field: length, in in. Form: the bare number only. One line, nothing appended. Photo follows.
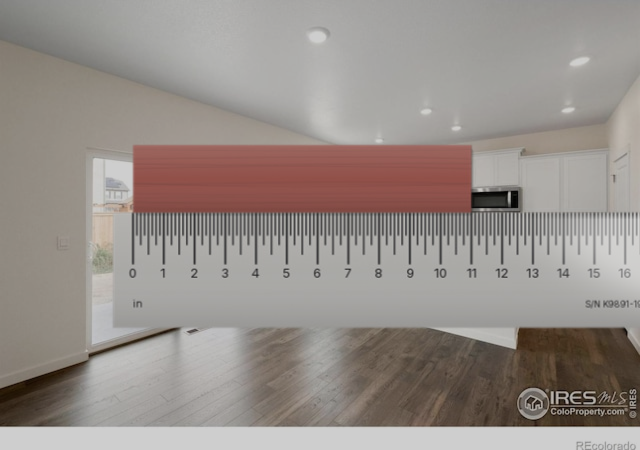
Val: 11
